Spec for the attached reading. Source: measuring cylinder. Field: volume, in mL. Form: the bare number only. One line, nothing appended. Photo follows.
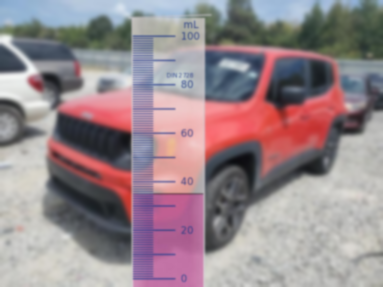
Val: 35
